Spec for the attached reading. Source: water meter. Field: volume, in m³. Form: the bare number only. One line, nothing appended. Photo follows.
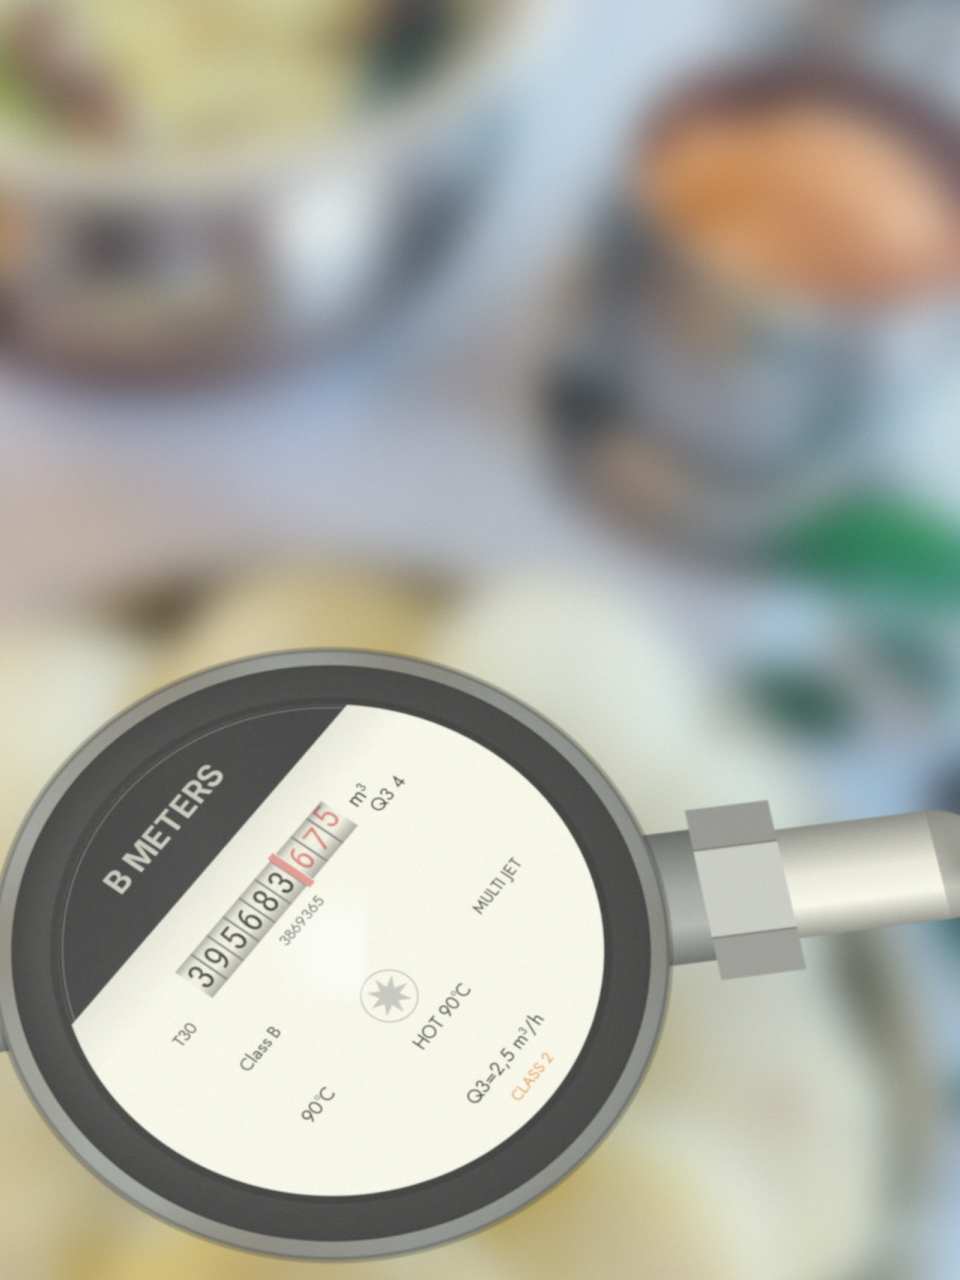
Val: 395683.675
